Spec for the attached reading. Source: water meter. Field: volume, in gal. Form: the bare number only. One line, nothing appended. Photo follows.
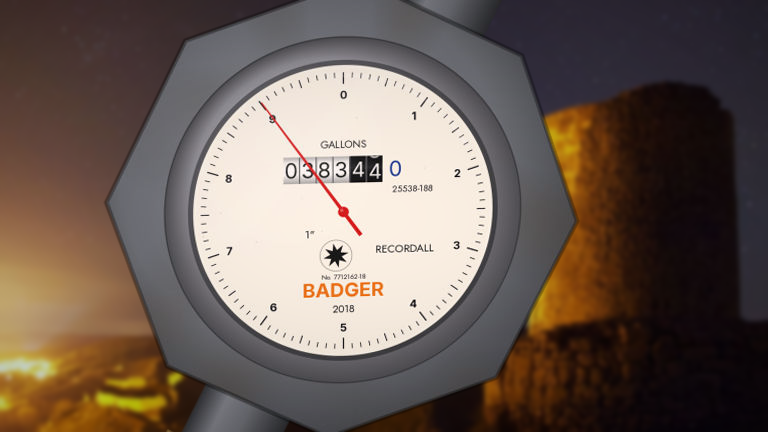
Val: 383439.0
